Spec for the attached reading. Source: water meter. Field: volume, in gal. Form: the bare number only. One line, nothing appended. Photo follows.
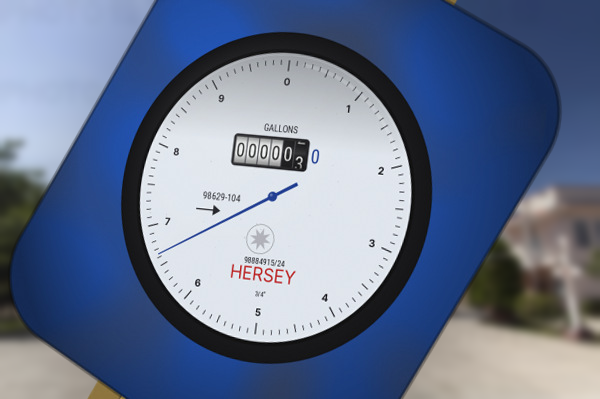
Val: 26.6
